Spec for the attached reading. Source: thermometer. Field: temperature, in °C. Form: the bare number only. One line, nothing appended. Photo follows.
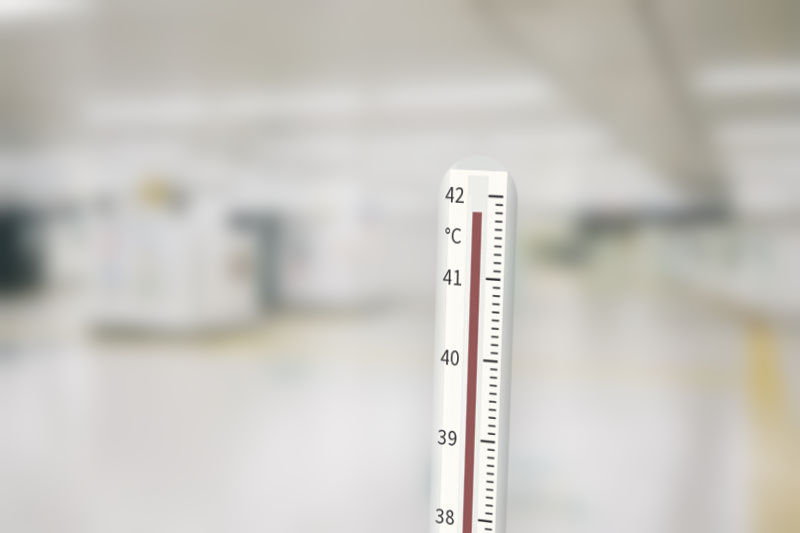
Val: 41.8
